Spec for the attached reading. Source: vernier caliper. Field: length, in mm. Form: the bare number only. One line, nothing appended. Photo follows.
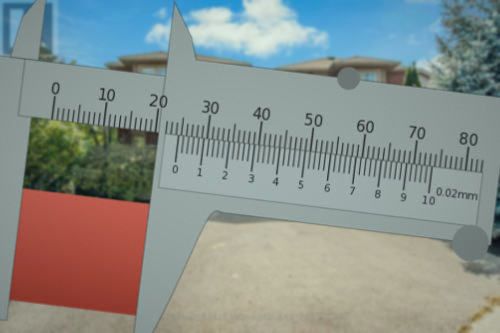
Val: 24.5
